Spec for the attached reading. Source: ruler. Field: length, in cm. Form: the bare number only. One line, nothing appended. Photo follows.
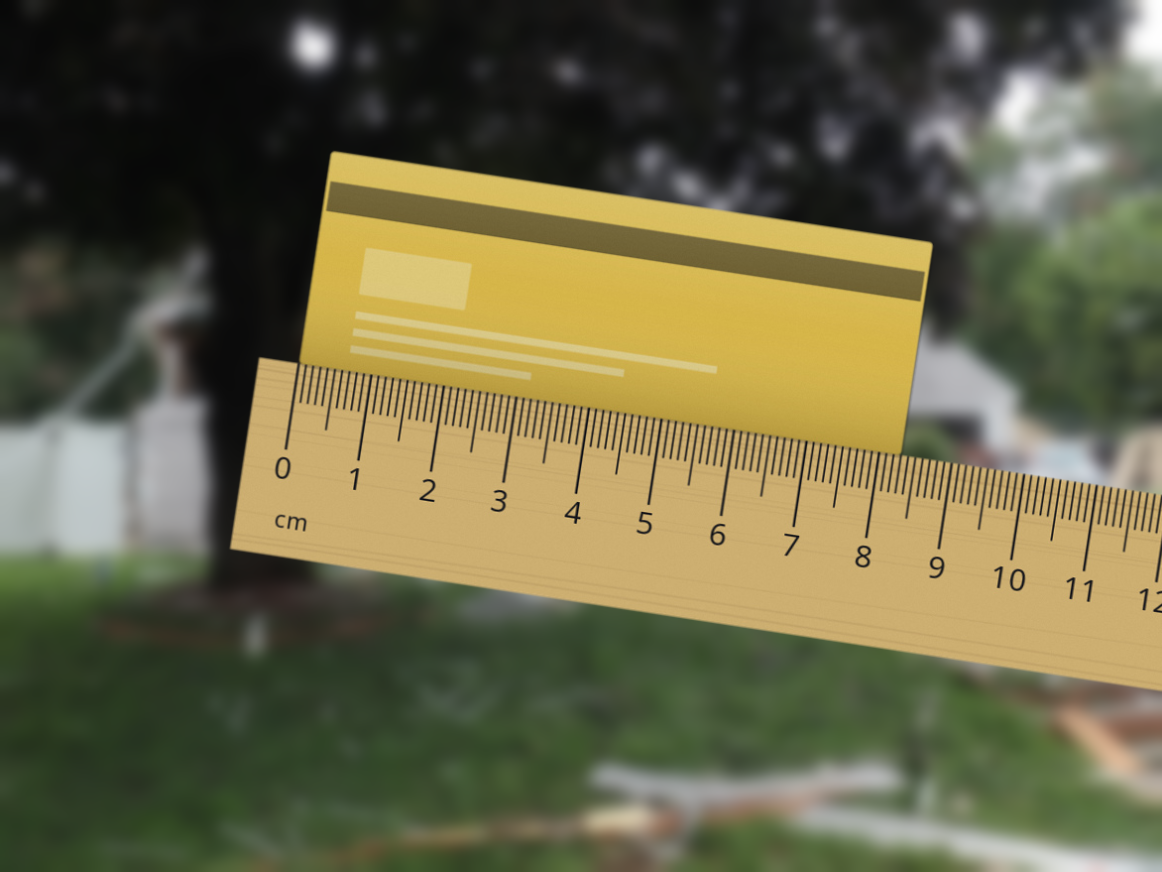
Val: 8.3
